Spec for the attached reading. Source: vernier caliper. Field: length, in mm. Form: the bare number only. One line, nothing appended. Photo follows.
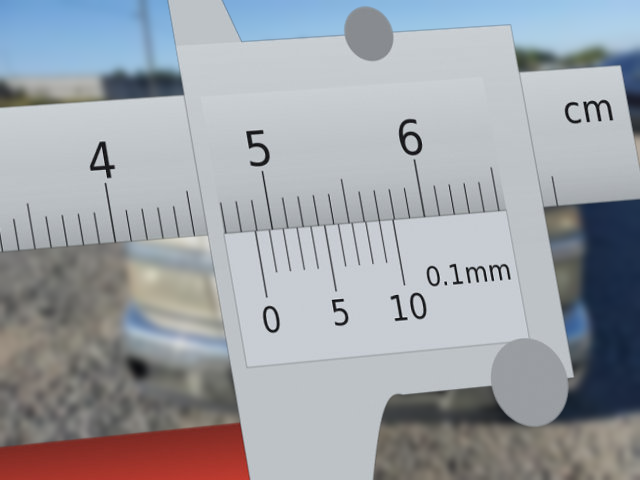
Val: 48.9
